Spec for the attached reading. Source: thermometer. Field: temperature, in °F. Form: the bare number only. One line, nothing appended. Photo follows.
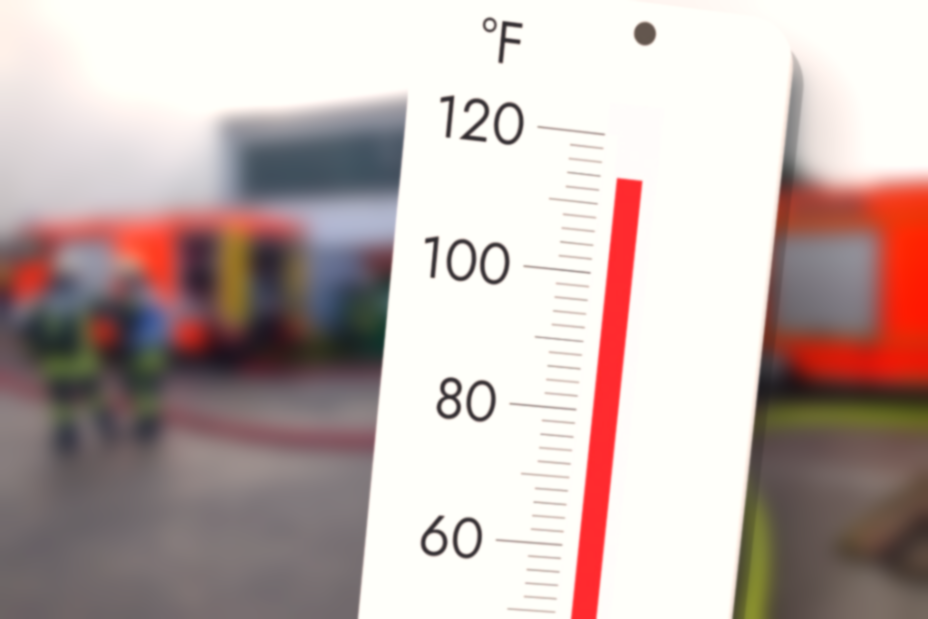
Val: 114
